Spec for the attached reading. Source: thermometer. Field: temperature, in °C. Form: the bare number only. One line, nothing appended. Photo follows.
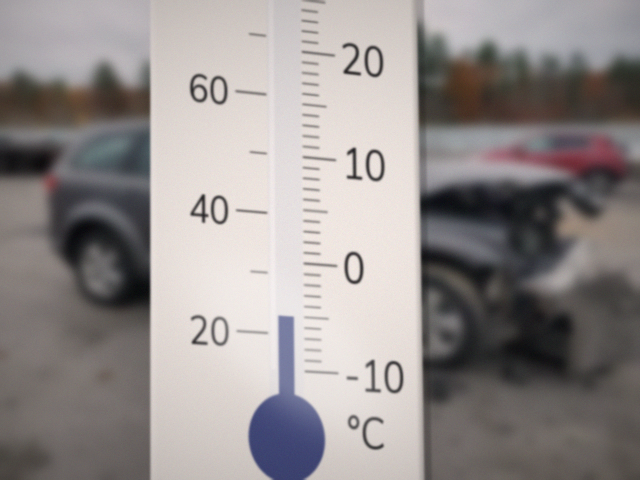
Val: -5
